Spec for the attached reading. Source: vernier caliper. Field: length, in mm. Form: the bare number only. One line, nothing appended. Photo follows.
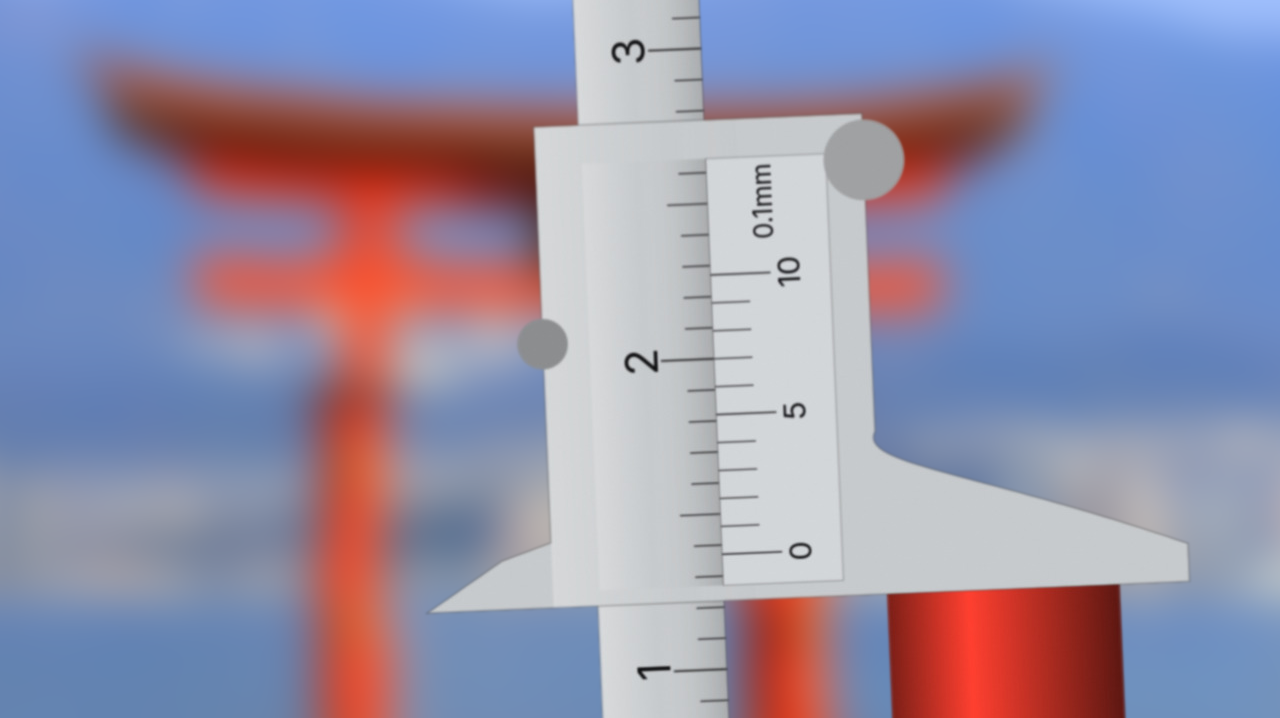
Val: 13.7
